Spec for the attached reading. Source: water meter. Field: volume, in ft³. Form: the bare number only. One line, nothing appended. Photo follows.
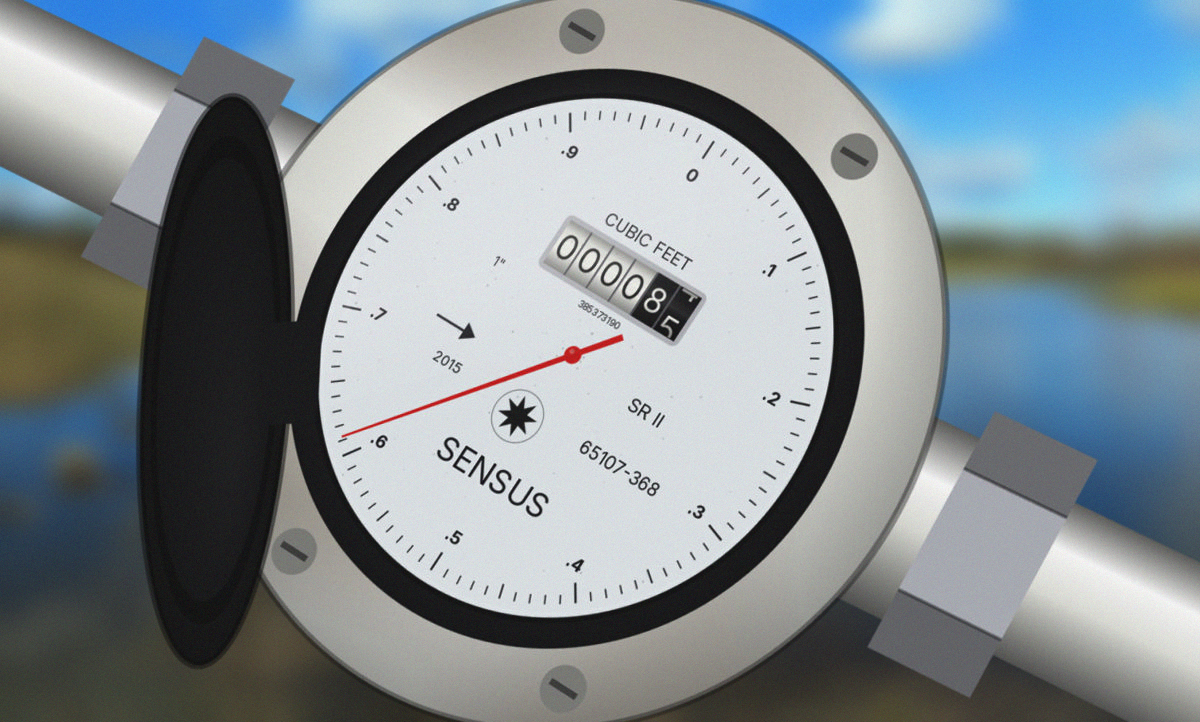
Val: 84.61
